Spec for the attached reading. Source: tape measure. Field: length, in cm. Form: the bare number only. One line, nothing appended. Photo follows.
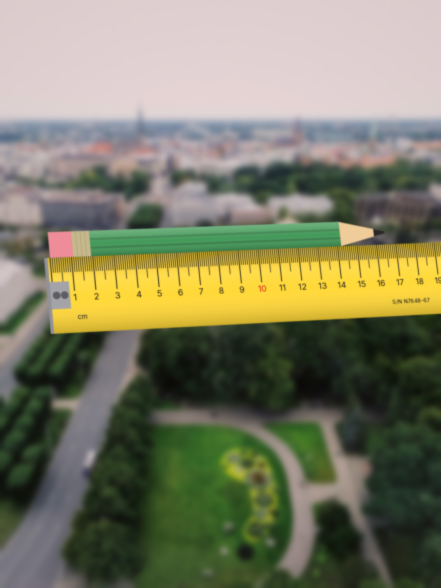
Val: 16.5
